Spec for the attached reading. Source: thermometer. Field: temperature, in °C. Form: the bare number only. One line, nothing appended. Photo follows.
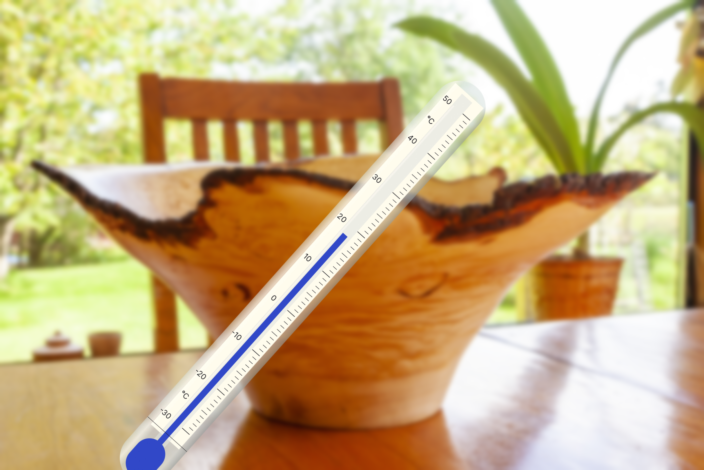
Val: 18
